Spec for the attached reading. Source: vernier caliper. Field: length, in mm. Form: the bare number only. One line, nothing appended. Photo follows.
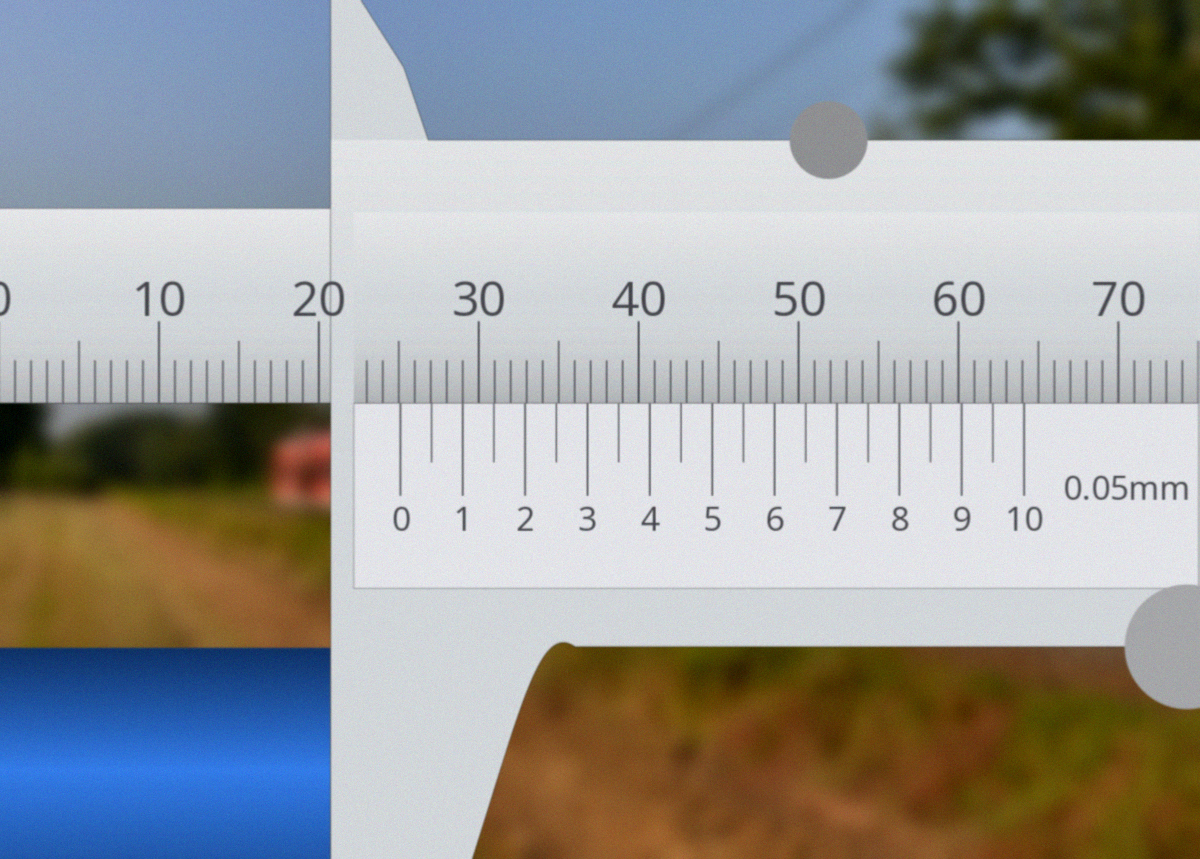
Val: 25.1
